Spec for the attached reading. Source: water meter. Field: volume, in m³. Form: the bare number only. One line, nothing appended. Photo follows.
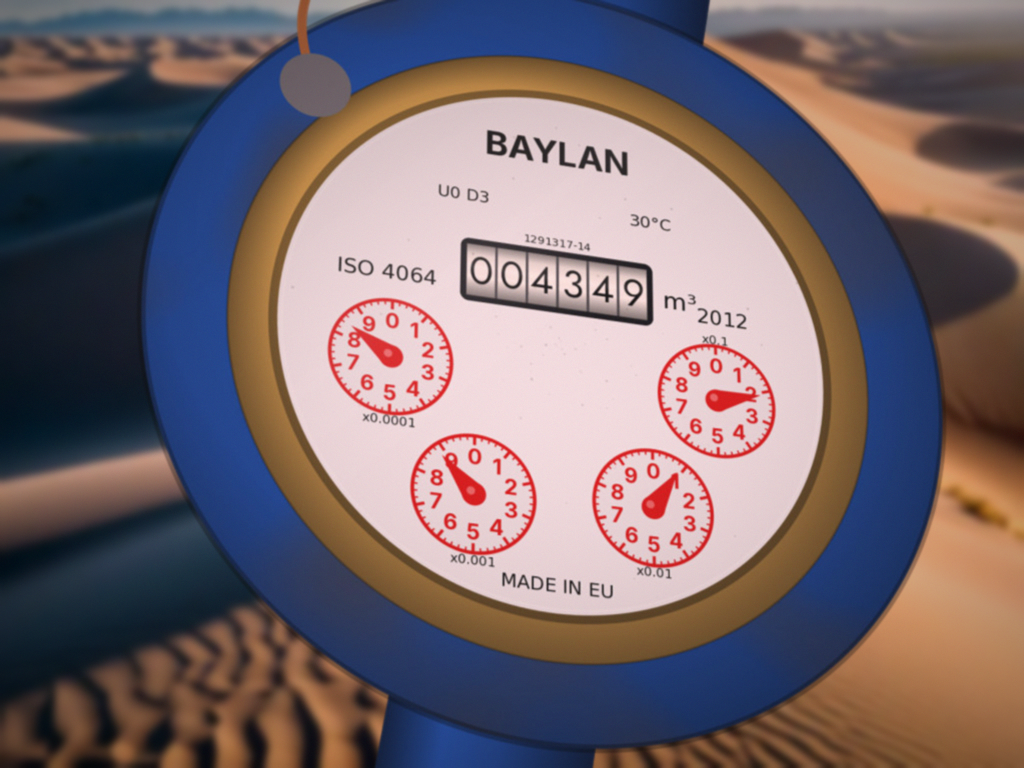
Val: 4349.2088
